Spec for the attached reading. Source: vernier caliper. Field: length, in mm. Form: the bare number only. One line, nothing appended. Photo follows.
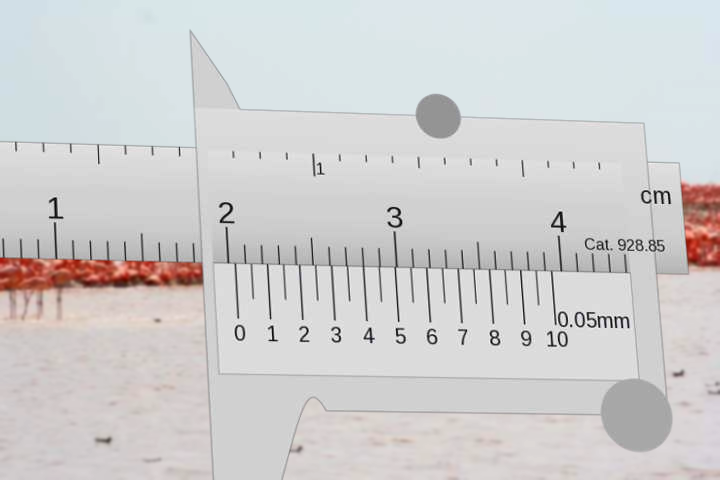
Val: 20.4
